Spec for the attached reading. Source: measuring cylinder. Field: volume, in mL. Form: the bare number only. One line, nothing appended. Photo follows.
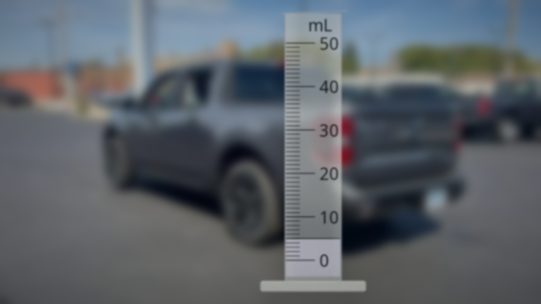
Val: 5
